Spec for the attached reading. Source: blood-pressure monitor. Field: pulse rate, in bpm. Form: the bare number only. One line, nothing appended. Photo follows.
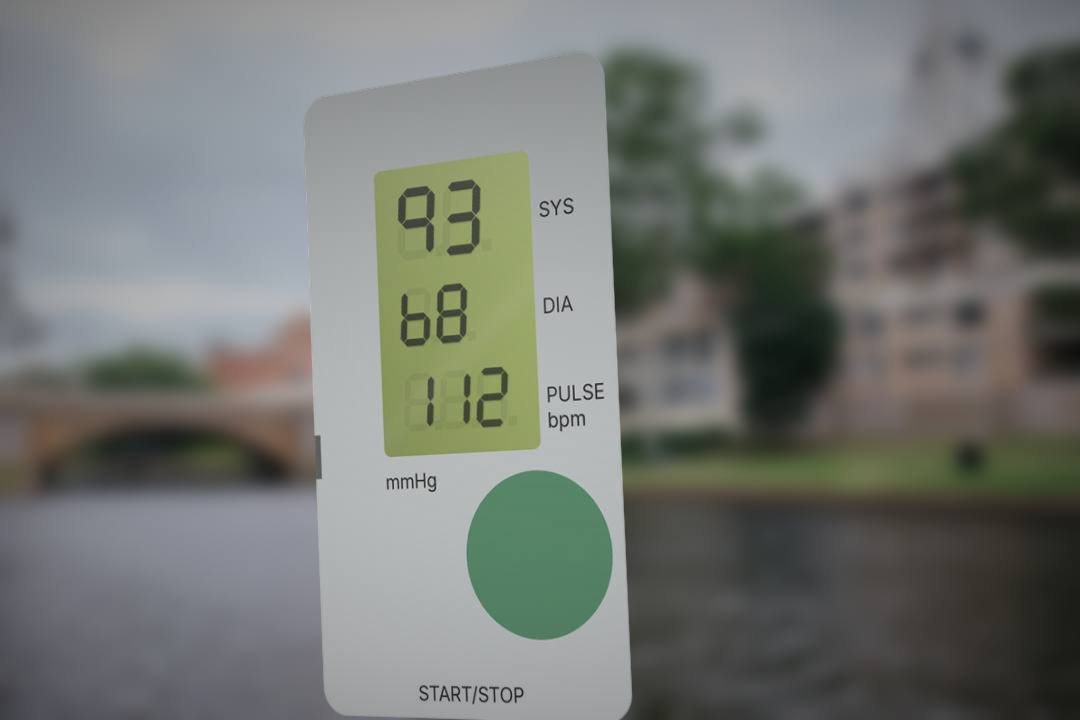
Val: 112
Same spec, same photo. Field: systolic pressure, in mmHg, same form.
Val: 93
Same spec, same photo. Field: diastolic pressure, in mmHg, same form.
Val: 68
